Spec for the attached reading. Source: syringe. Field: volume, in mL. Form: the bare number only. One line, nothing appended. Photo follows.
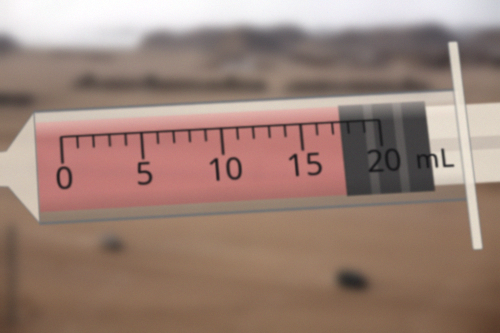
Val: 17.5
